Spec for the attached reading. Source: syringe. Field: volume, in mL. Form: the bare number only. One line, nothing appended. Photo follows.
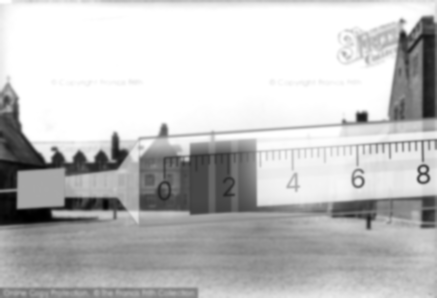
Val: 0.8
